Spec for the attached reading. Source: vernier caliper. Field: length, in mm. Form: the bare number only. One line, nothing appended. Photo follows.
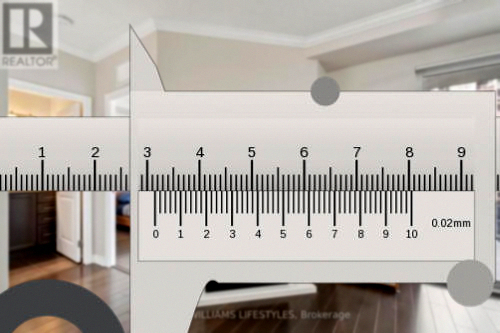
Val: 31.5
